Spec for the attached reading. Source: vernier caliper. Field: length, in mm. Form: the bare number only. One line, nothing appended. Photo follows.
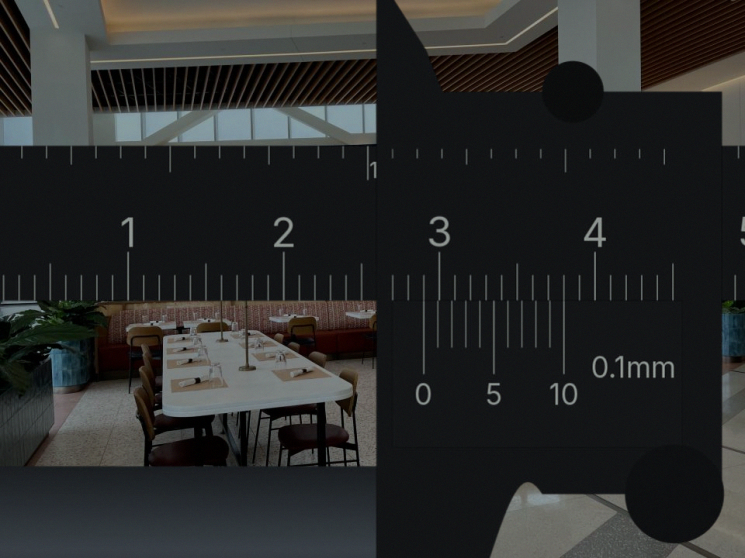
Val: 29.0
